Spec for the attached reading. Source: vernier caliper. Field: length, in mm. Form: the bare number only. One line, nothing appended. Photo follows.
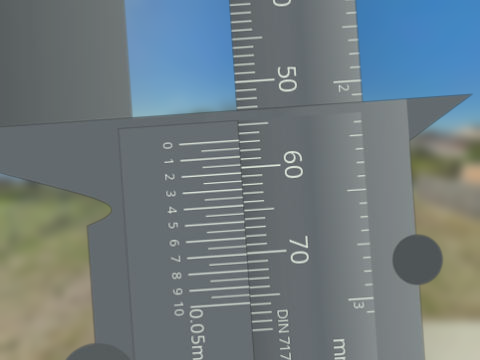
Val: 56.8
